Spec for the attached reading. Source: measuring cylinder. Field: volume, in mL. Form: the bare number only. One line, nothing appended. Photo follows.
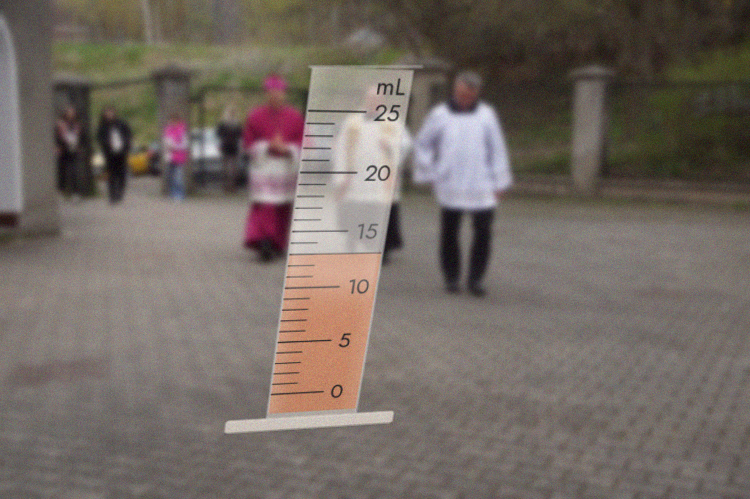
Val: 13
